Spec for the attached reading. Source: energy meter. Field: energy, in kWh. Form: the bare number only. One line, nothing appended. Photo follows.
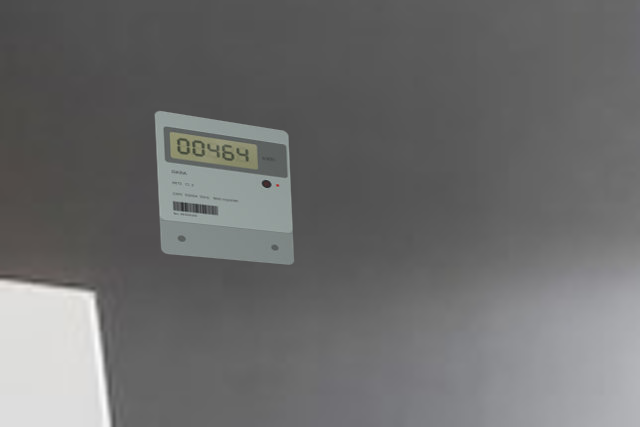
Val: 464
